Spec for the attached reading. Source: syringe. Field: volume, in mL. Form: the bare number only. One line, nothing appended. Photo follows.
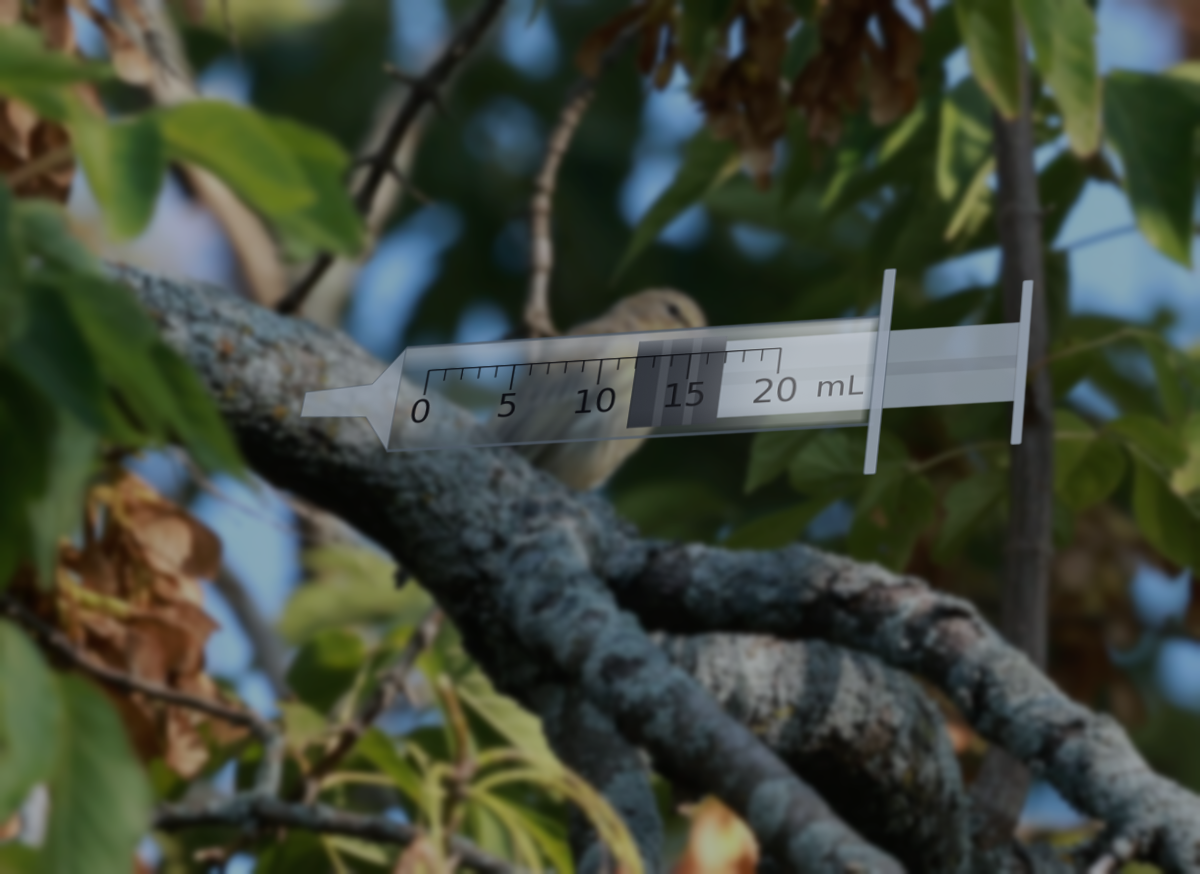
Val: 12
